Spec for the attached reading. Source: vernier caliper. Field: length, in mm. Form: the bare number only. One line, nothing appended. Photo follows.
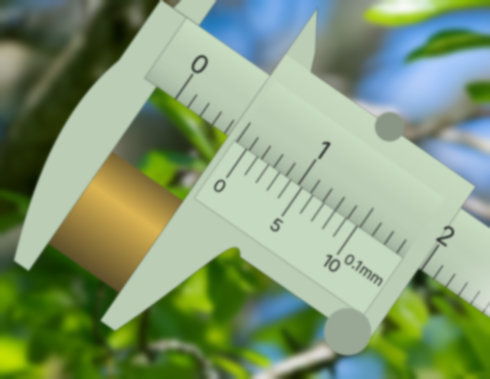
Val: 5.8
